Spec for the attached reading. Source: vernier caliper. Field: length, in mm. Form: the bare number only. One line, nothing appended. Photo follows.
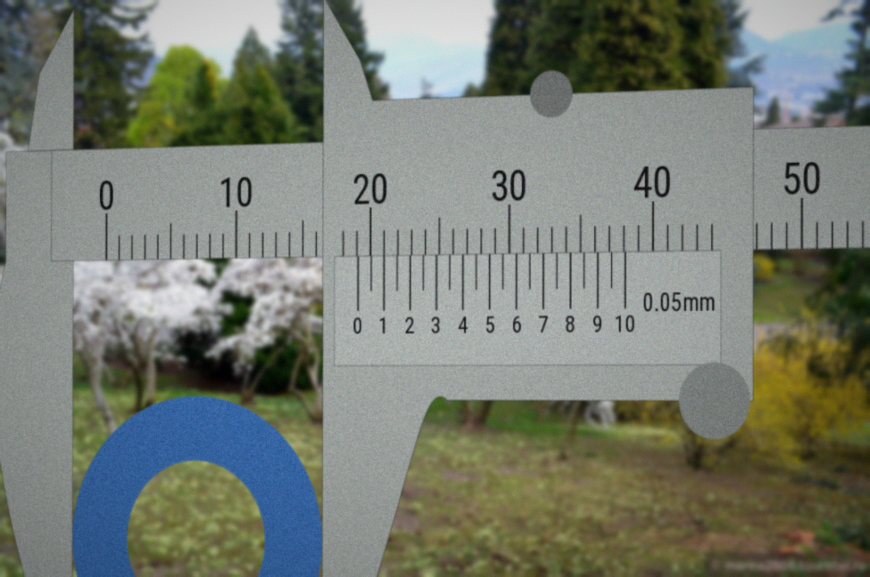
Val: 19.1
